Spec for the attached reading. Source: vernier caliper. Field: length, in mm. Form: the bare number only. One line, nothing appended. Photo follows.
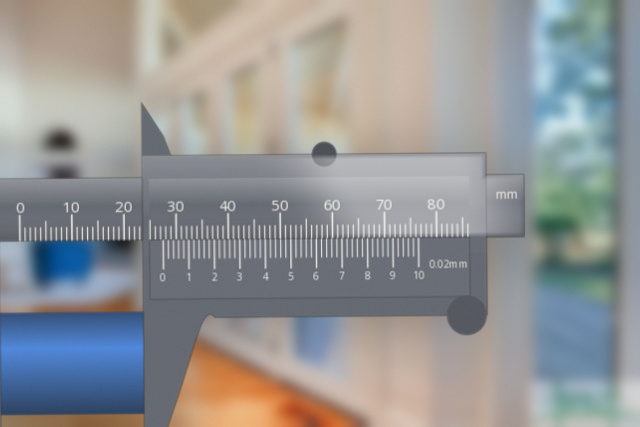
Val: 27.5
